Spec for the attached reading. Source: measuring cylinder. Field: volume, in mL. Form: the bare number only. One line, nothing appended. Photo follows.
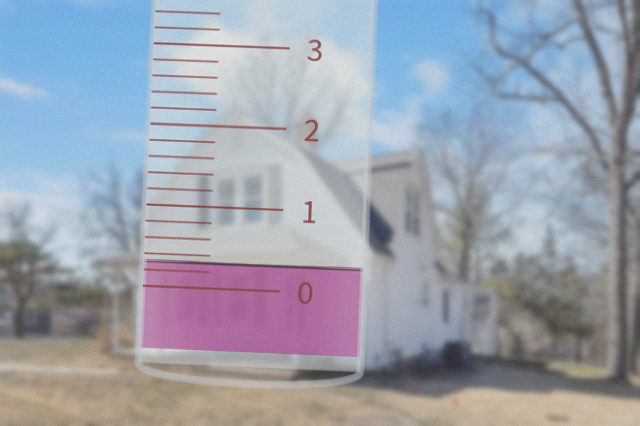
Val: 0.3
